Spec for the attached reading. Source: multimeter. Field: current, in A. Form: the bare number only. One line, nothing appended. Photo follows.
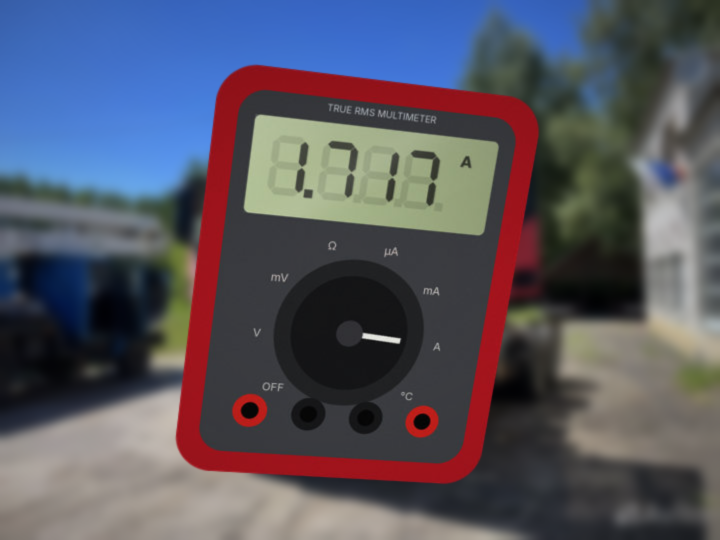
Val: 1.717
